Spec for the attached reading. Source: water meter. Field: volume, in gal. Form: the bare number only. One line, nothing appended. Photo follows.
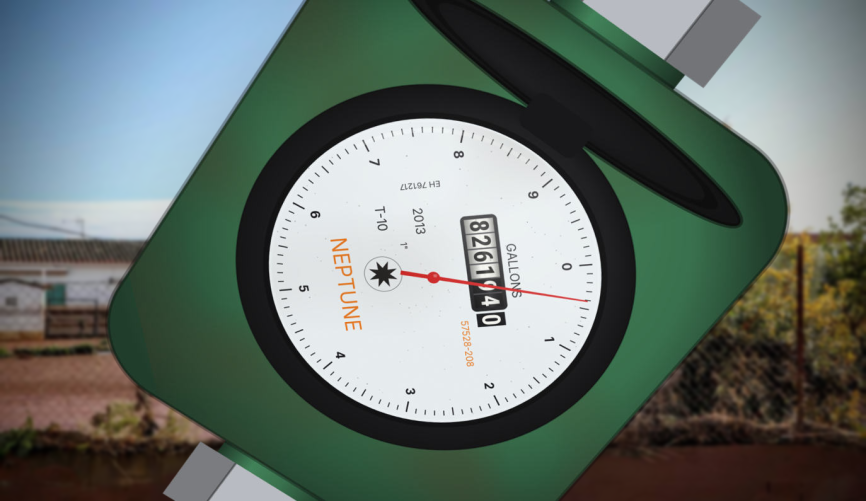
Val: 8261940.4
